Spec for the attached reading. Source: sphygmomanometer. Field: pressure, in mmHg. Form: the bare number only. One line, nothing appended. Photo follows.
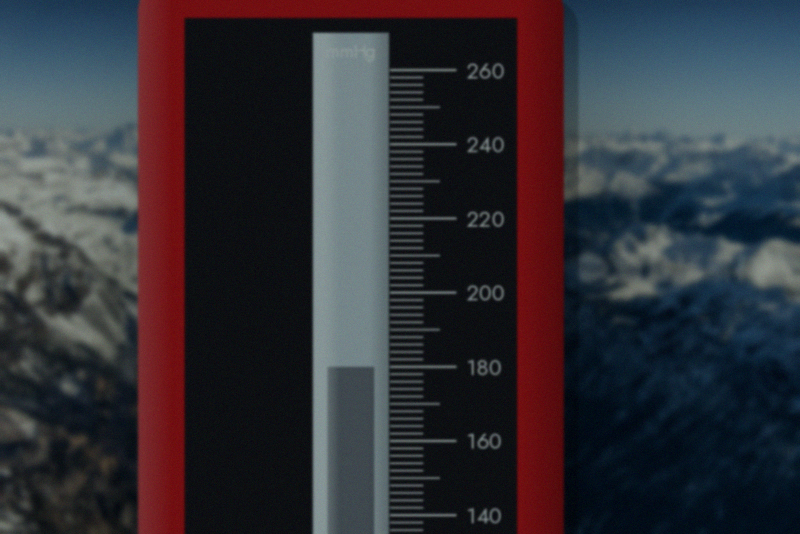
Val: 180
